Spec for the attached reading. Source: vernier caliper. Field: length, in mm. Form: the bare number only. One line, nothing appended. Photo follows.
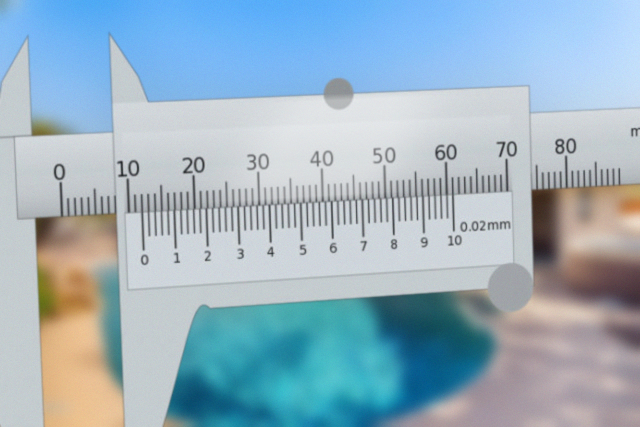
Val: 12.0
